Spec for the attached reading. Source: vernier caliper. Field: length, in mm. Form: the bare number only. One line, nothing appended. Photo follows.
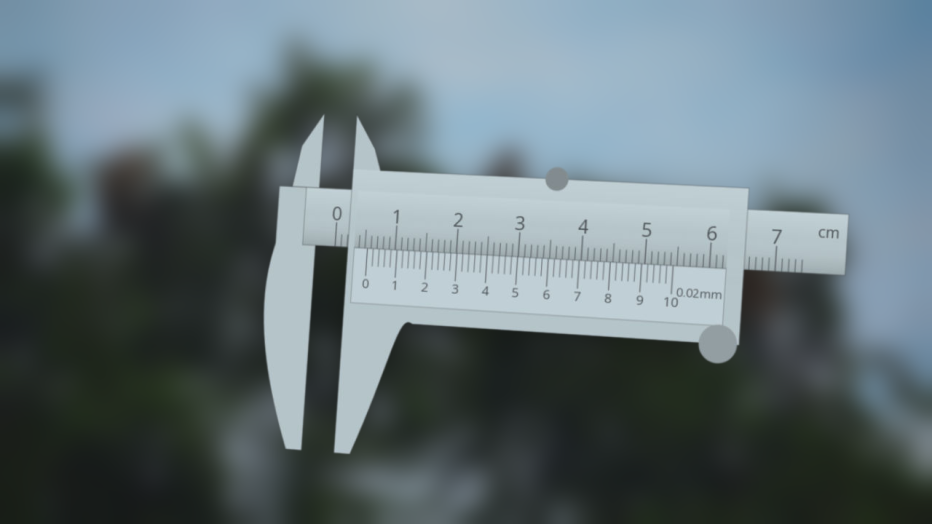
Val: 5.4
